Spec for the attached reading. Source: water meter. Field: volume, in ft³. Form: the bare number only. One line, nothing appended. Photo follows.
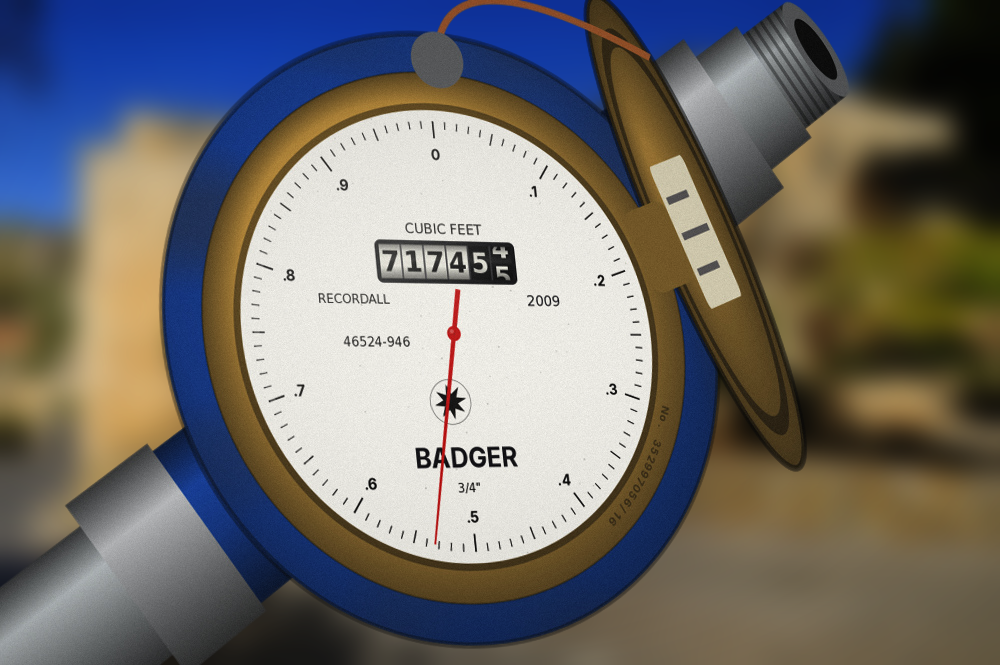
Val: 717454.53
